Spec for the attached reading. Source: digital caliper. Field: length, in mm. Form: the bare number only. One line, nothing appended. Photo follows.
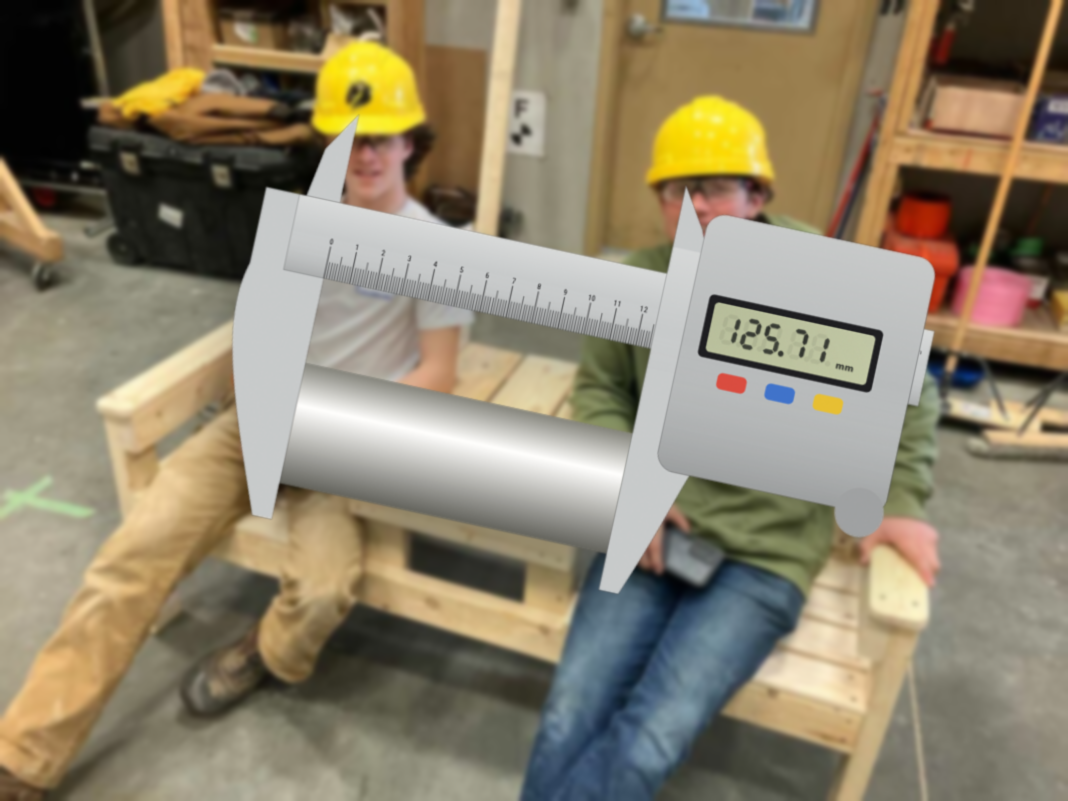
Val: 125.71
